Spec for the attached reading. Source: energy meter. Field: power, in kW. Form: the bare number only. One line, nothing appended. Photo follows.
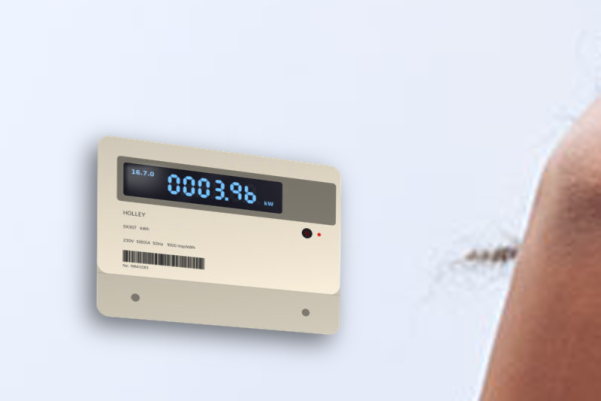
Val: 3.96
